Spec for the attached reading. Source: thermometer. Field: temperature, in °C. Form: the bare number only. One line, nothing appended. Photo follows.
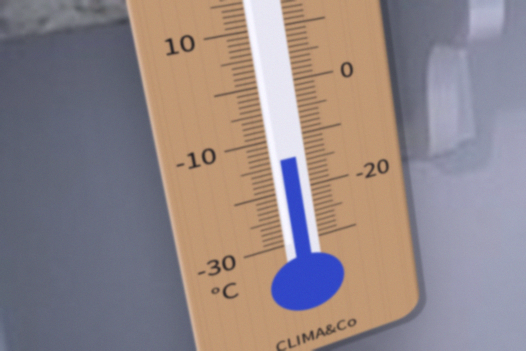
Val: -14
